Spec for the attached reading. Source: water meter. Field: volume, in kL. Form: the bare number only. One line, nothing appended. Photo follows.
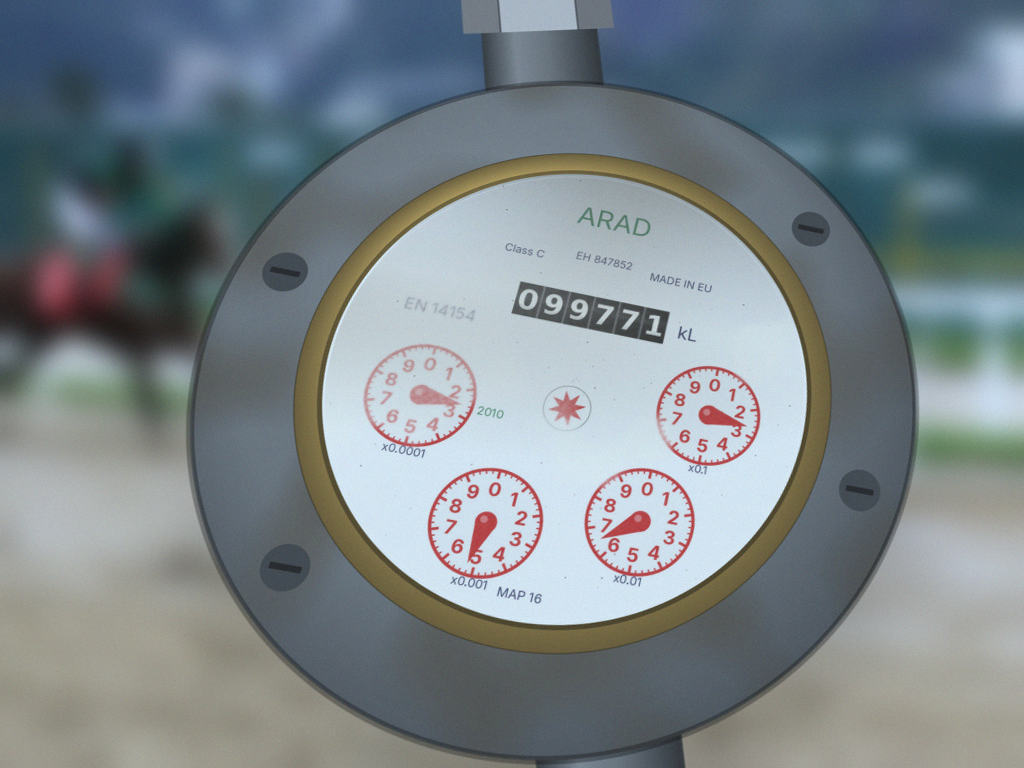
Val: 99771.2652
